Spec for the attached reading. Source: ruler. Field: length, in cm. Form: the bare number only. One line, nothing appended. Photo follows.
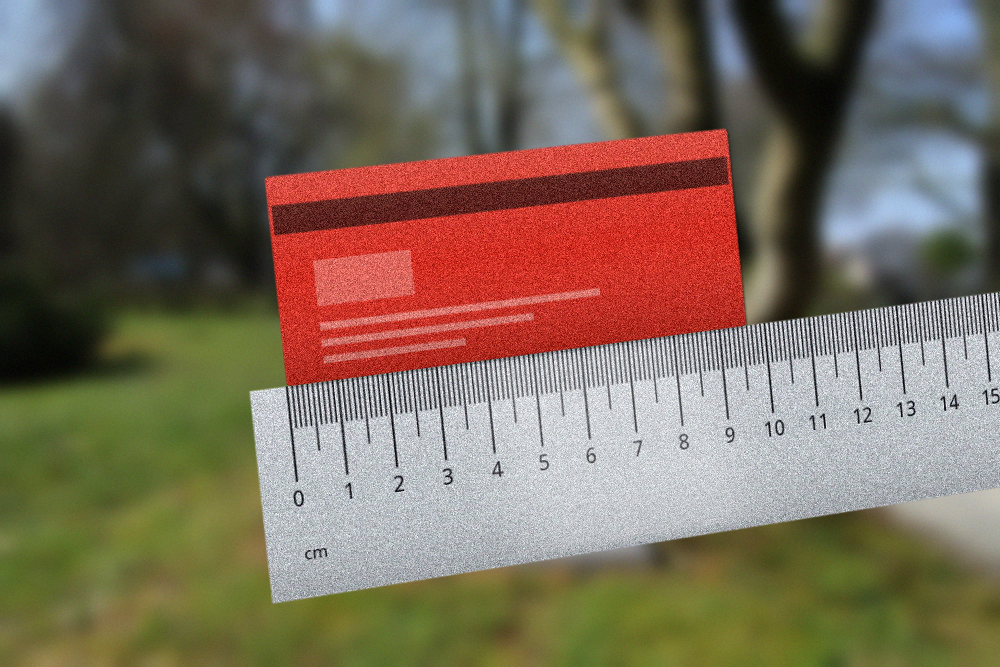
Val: 9.6
